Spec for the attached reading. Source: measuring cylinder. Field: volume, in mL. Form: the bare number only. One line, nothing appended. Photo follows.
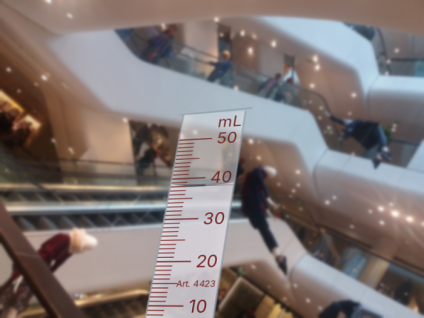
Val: 38
